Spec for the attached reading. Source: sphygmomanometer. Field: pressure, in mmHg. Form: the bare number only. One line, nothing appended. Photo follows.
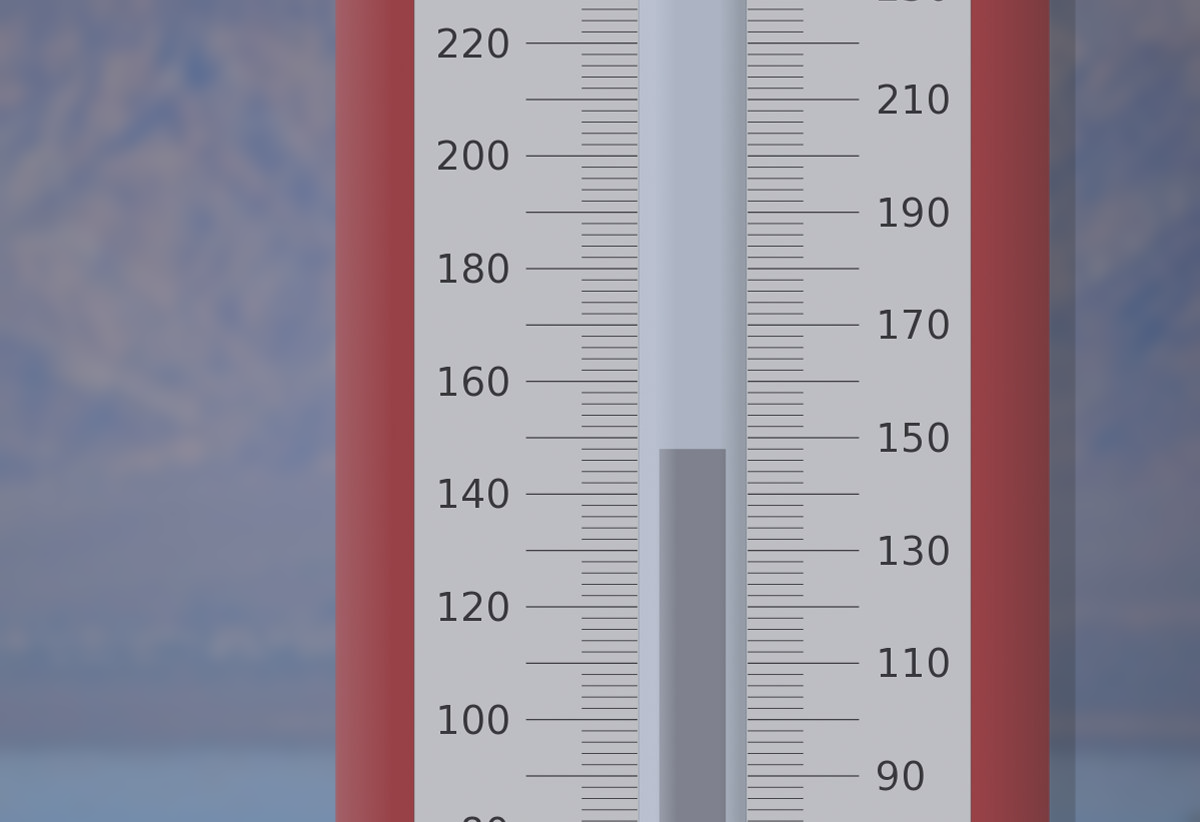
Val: 148
